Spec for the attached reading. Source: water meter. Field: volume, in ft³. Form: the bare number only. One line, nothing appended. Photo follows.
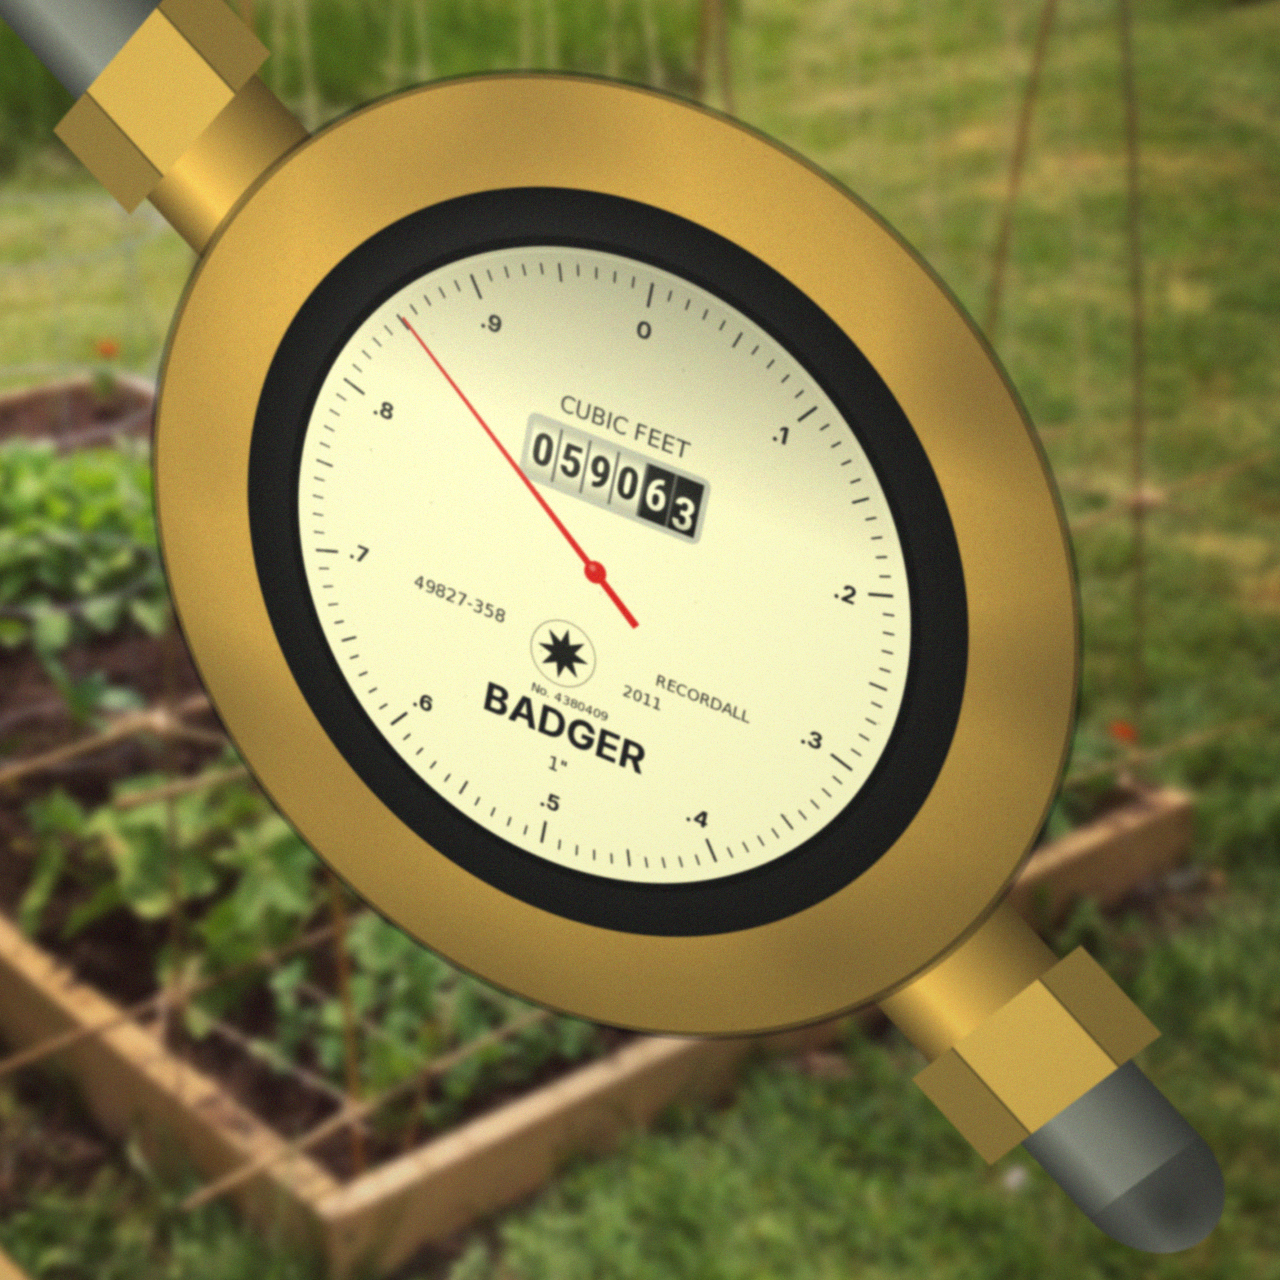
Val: 59062.85
